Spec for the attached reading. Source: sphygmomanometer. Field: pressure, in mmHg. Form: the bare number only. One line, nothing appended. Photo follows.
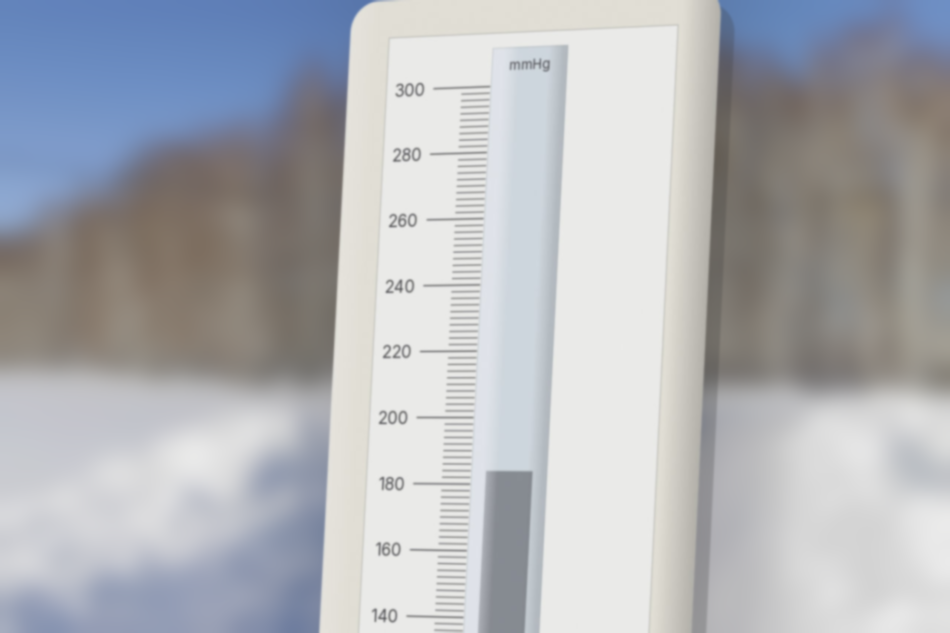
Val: 184
